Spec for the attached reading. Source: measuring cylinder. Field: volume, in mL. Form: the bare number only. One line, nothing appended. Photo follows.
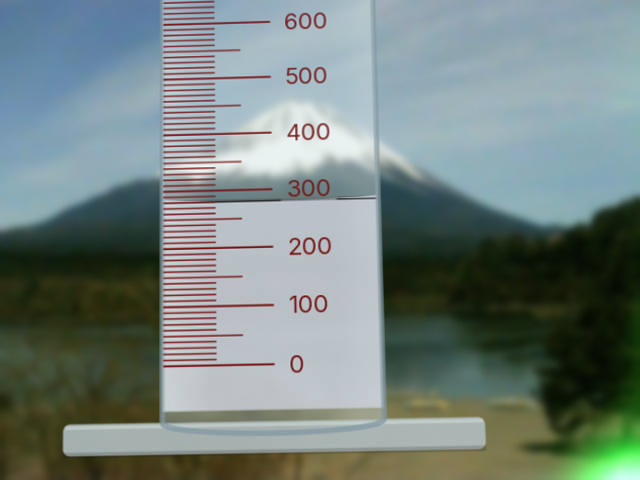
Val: 280
